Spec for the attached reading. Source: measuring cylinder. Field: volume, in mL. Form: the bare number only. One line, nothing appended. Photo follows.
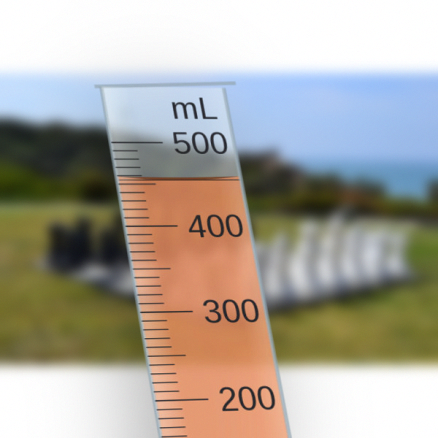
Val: 455
